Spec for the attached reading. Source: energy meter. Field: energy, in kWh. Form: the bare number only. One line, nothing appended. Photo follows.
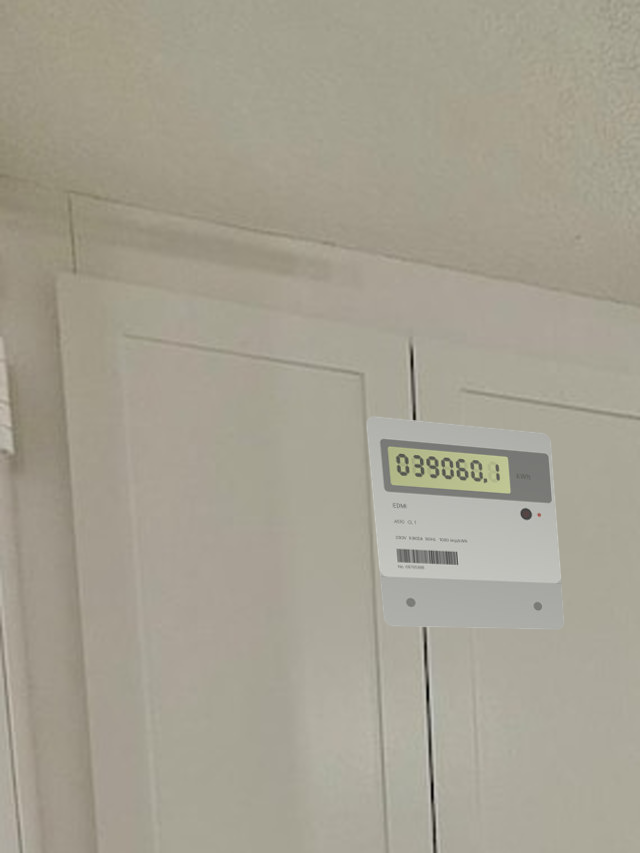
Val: 39060.1
